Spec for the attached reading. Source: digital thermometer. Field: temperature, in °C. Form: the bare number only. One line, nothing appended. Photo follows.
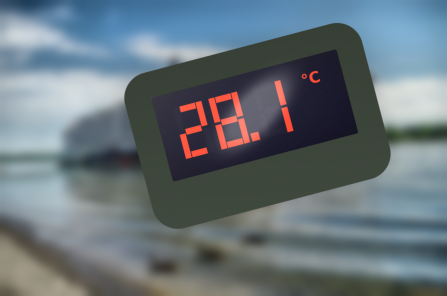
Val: 28.1
